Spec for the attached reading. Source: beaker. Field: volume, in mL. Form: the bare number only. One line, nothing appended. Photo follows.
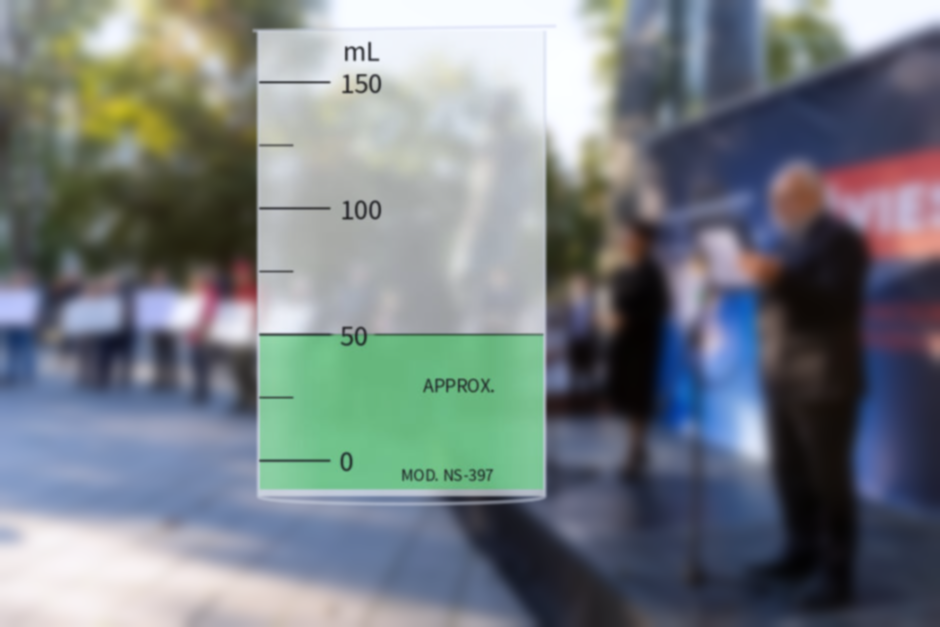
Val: 50
